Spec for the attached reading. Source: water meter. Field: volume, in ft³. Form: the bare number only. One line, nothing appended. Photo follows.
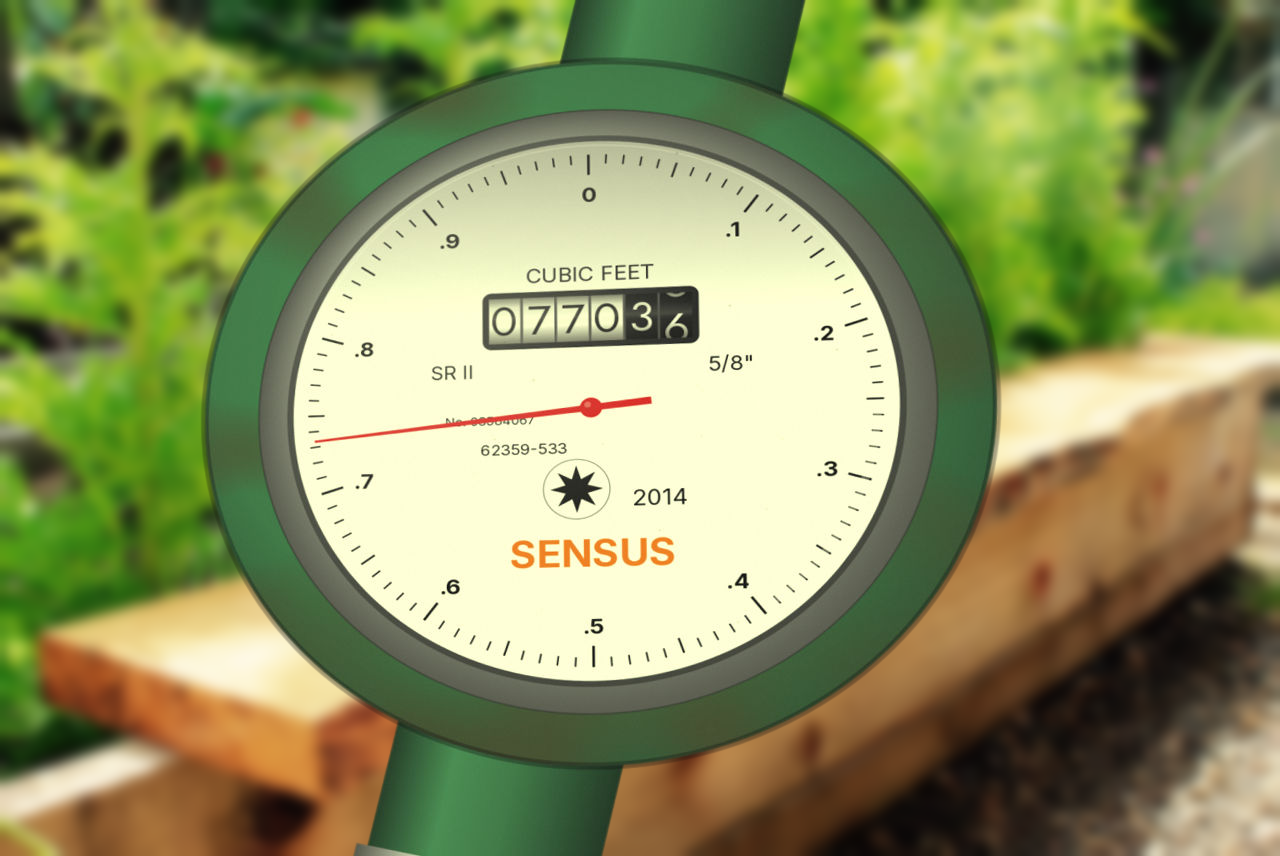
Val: 77035.73
